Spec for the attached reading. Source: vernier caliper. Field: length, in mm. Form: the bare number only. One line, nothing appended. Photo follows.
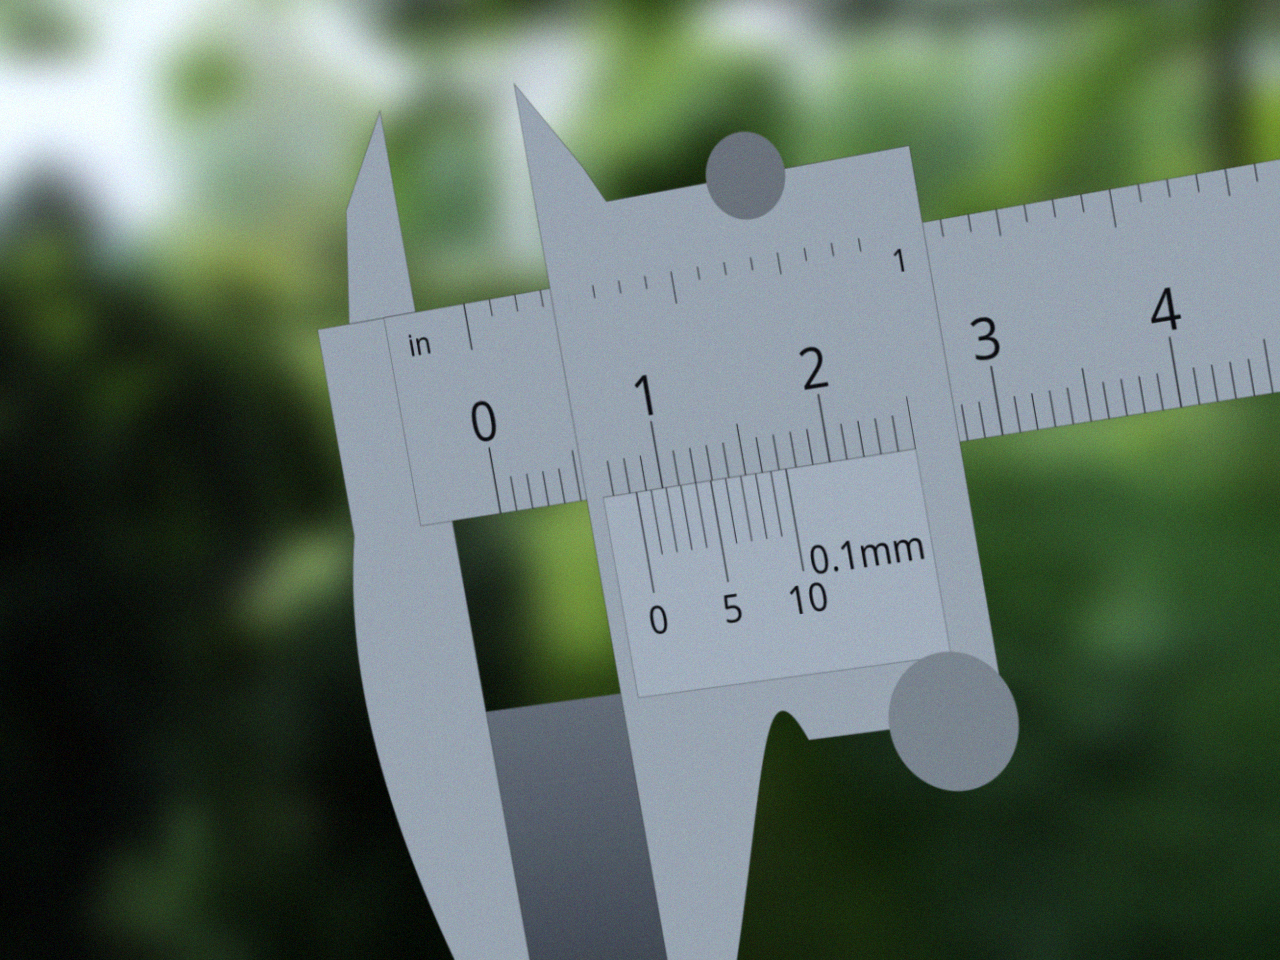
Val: 8.4
